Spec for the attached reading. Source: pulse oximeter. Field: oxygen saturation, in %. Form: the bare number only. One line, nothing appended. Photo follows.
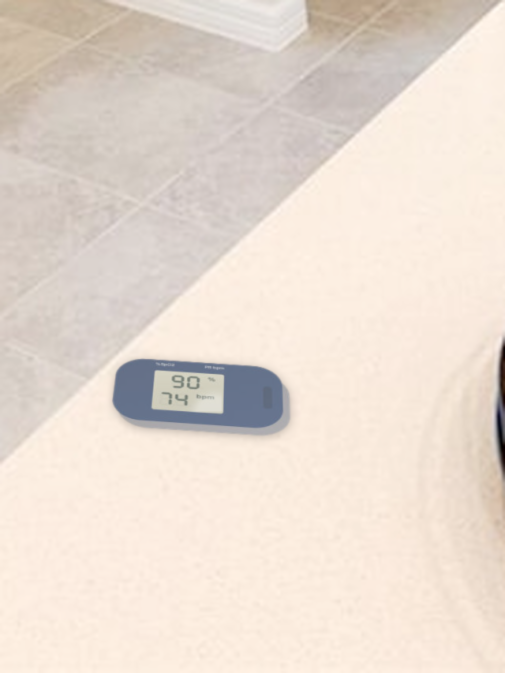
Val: 90
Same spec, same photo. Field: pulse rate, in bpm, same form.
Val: 74
